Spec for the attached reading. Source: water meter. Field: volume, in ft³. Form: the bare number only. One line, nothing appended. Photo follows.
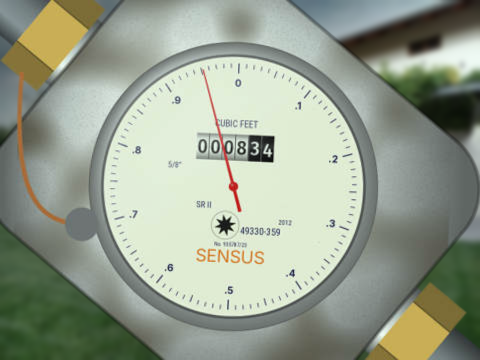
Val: 833.95
